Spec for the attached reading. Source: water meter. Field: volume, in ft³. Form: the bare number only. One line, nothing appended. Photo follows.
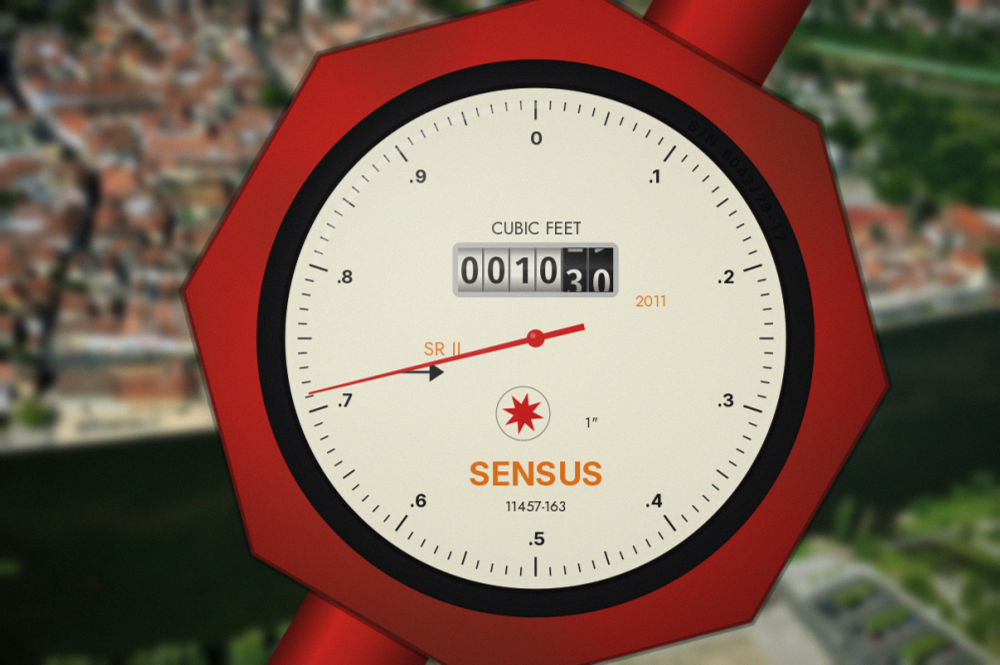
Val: 1029.71
